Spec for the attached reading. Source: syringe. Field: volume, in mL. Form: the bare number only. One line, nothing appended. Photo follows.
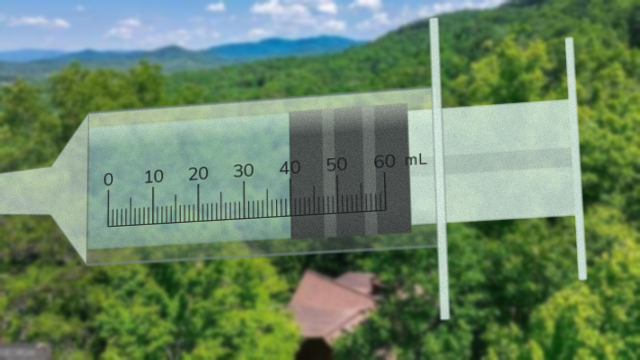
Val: 40
